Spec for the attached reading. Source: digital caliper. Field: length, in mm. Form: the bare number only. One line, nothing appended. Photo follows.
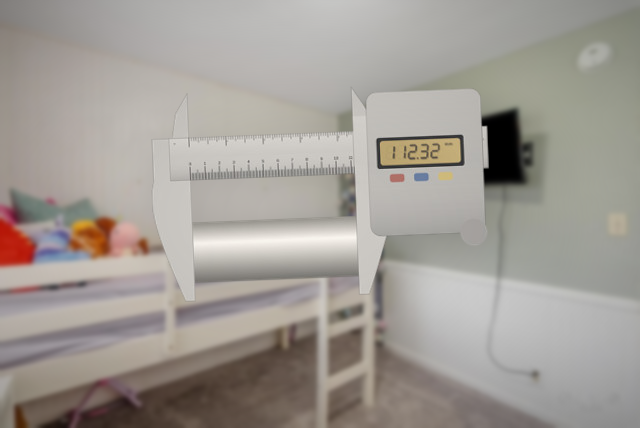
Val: 112.32
